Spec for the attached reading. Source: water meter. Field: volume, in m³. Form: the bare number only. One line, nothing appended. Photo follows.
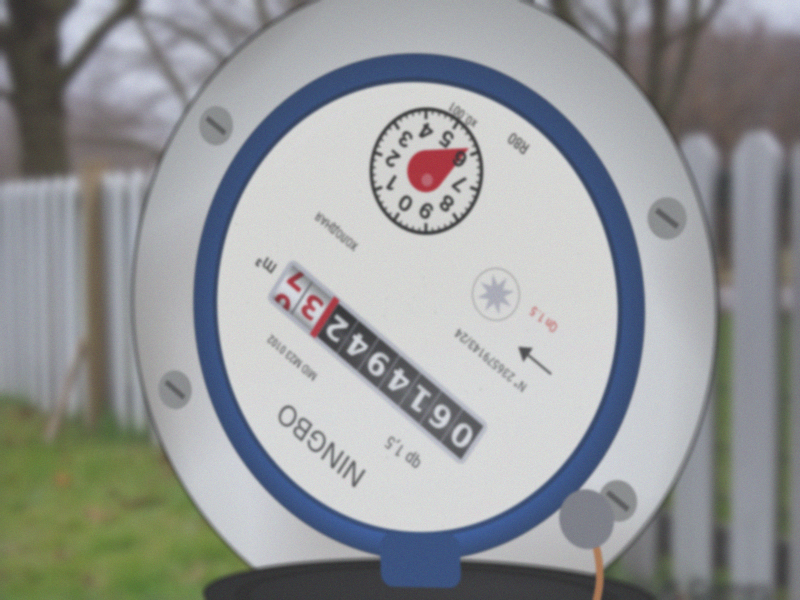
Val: 614942.365
